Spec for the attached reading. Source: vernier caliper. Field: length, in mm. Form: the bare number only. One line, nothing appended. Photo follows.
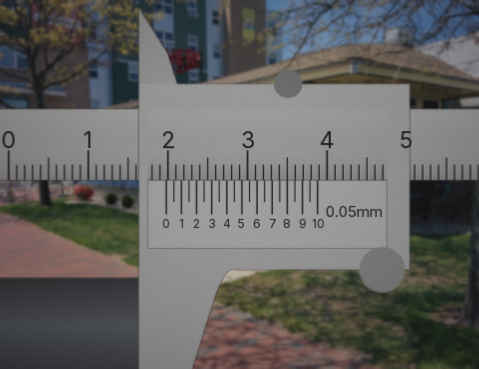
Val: 19.8
